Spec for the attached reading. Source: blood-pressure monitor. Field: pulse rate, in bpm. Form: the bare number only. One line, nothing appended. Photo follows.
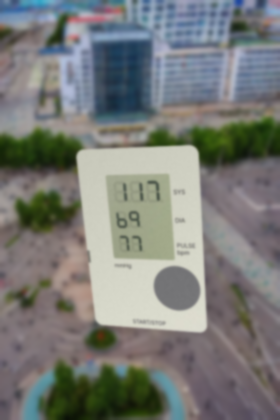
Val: 77
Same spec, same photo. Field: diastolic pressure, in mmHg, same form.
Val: 69
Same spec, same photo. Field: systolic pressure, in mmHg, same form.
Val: 117
